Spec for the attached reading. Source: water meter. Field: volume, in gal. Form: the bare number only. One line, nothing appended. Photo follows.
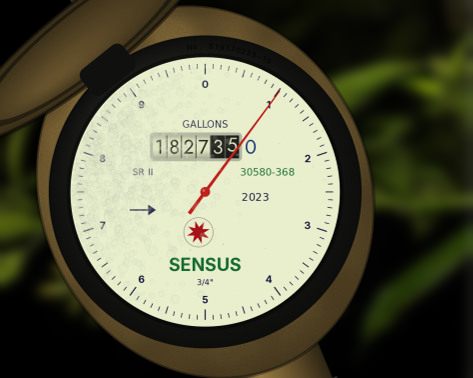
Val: 1827351.0
